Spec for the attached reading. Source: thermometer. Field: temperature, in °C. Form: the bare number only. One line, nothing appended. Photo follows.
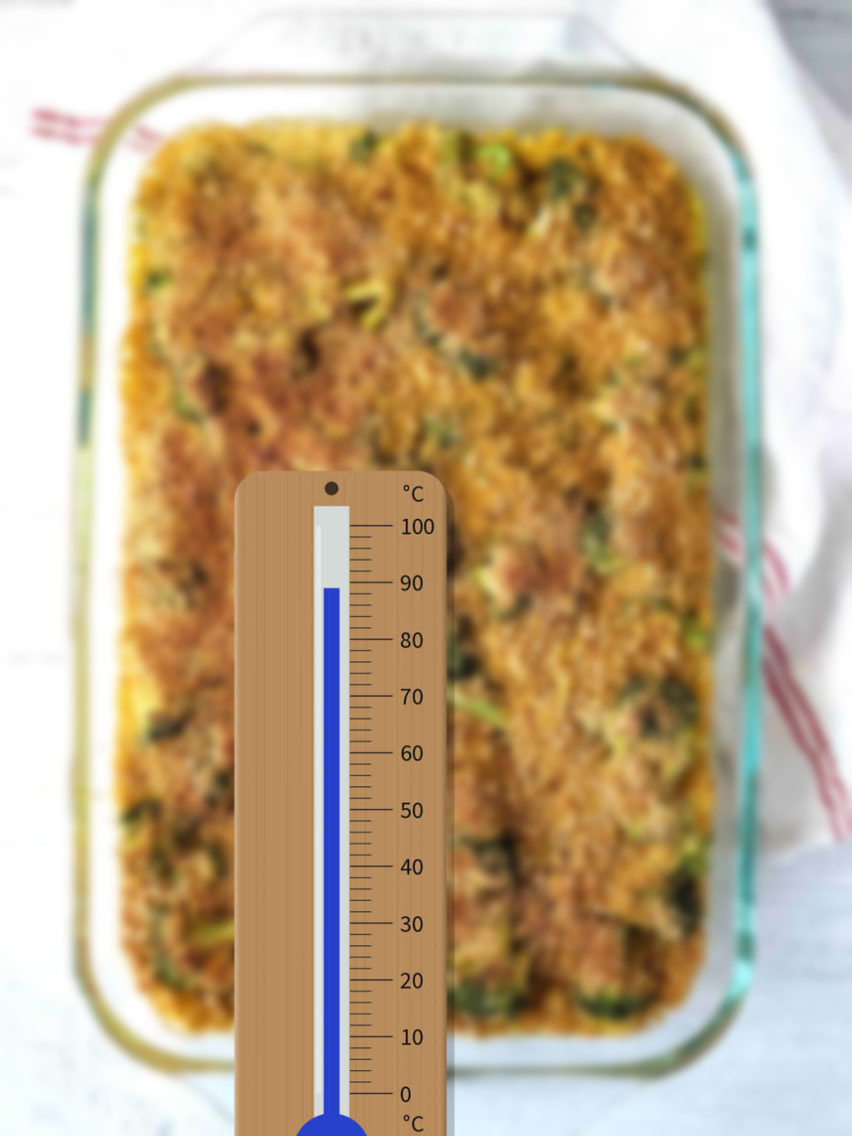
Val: 89
